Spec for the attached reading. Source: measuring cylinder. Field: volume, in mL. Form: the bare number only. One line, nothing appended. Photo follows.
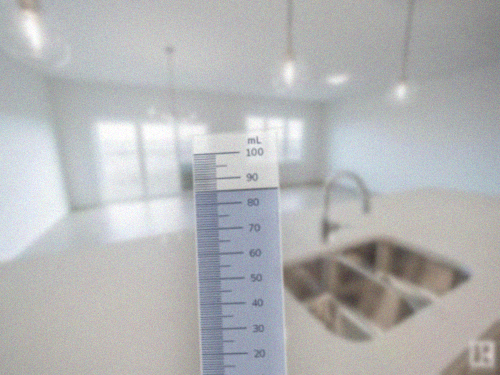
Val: 85
